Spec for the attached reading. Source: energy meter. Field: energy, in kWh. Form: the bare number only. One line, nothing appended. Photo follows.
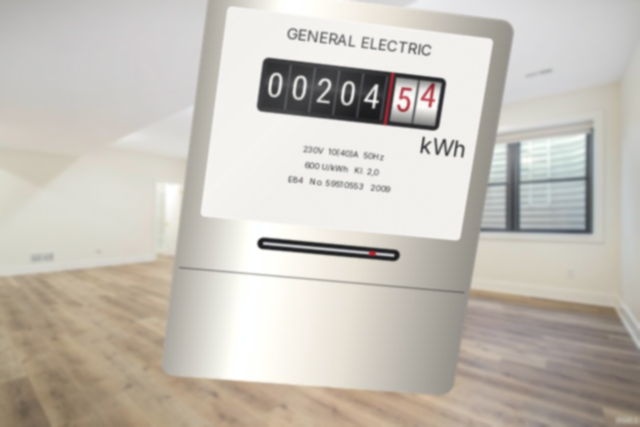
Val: 204.54
